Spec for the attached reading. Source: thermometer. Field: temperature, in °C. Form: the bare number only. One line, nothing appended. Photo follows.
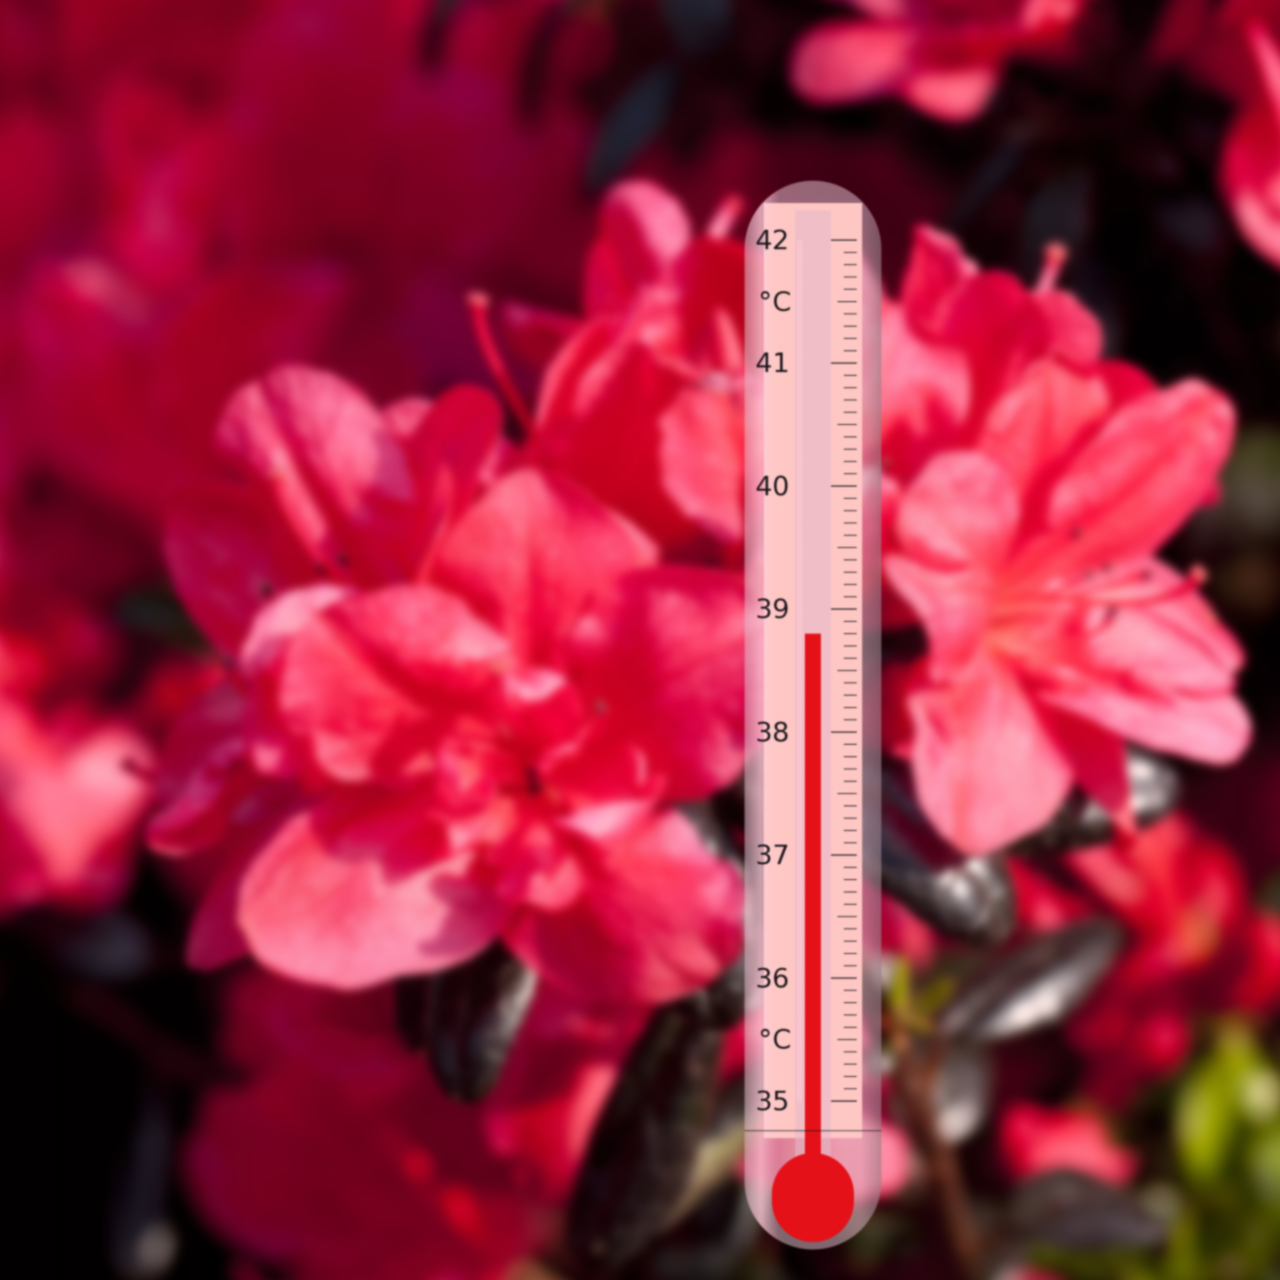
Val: 38.8
